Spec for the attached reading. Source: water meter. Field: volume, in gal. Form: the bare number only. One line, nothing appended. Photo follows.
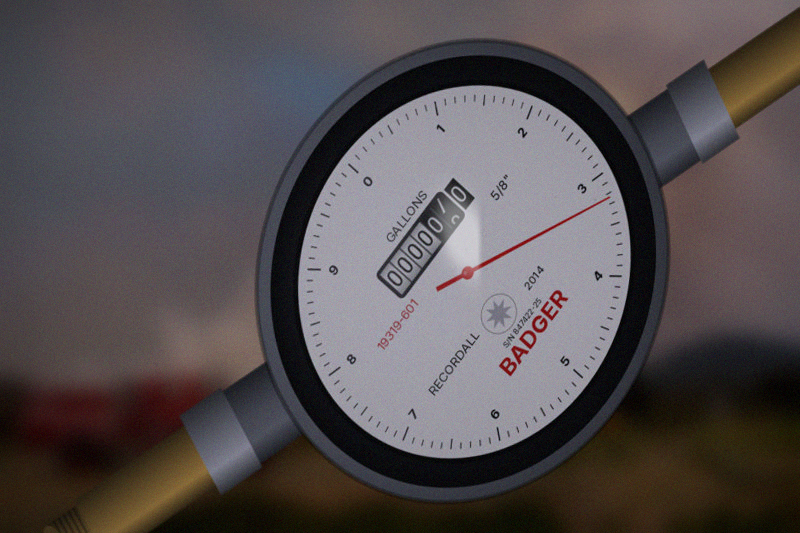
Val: 73.2
